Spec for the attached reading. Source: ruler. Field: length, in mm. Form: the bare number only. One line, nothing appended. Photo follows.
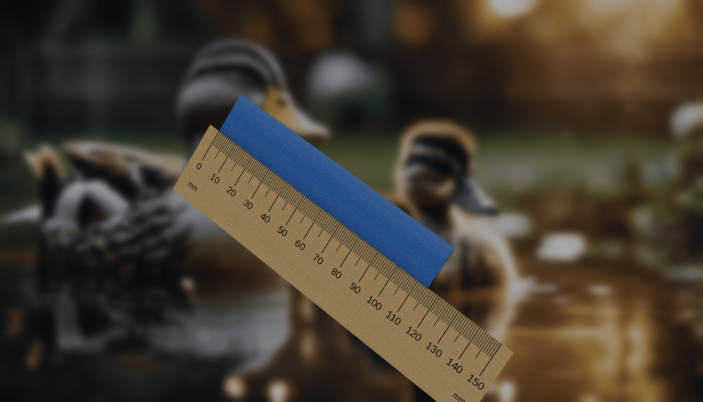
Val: 115
